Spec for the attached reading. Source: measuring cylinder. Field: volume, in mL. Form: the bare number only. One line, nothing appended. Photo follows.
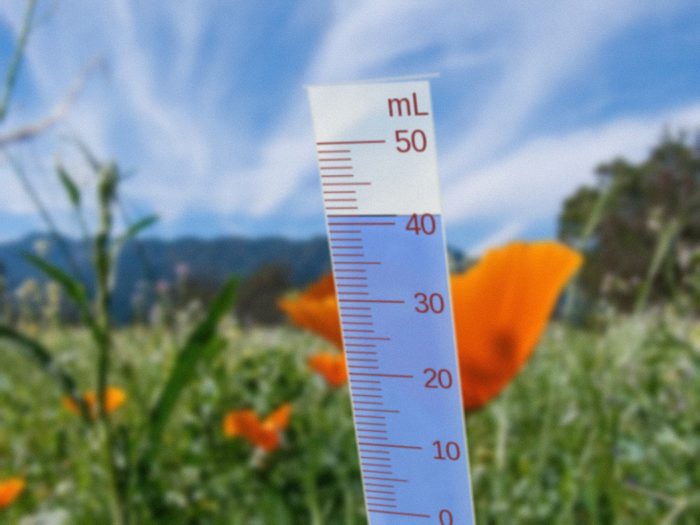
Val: 41
